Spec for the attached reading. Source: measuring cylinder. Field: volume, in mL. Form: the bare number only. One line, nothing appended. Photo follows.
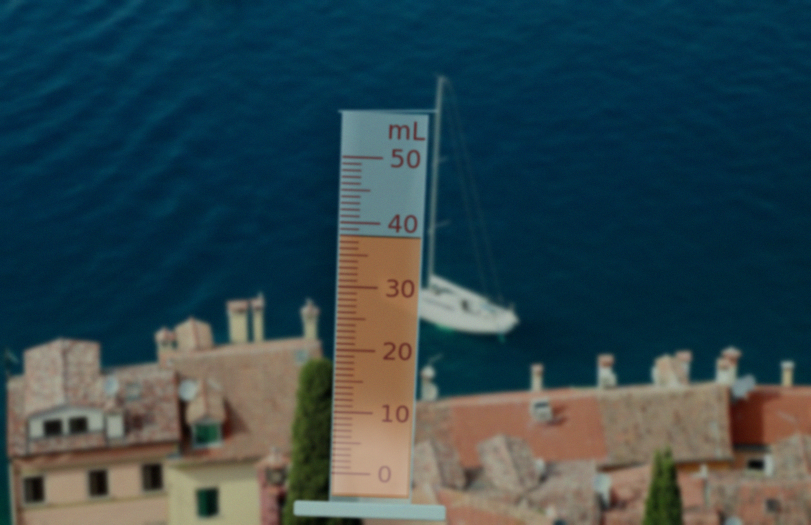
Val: 38
